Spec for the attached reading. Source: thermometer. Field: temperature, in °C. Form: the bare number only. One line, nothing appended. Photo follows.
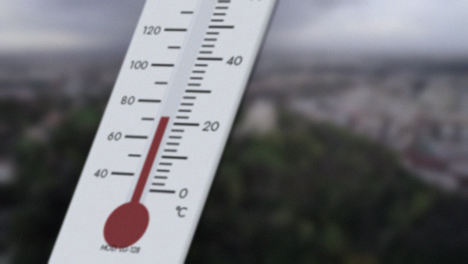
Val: 22
